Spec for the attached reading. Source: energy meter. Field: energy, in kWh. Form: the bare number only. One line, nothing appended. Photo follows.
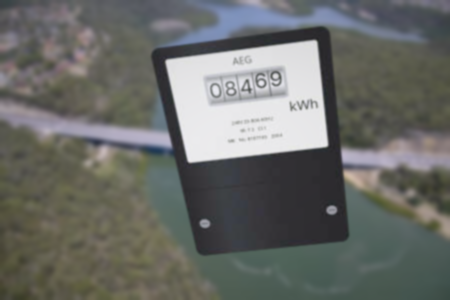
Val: 8469
